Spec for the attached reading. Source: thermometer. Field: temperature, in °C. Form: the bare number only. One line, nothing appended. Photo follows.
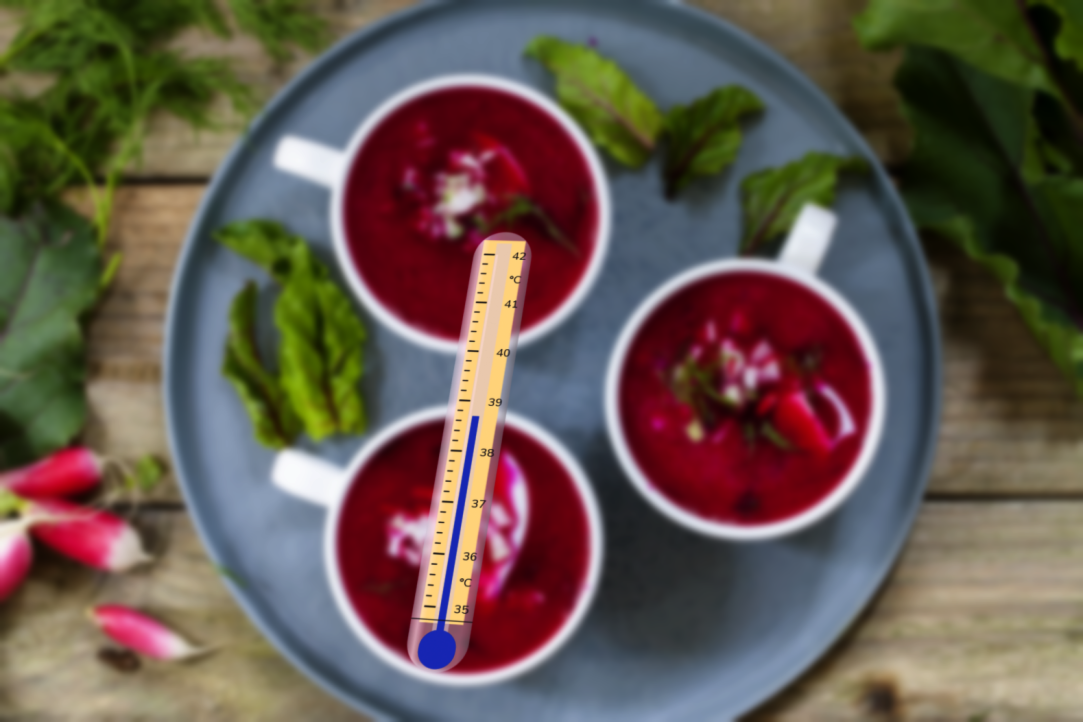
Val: 38.7
